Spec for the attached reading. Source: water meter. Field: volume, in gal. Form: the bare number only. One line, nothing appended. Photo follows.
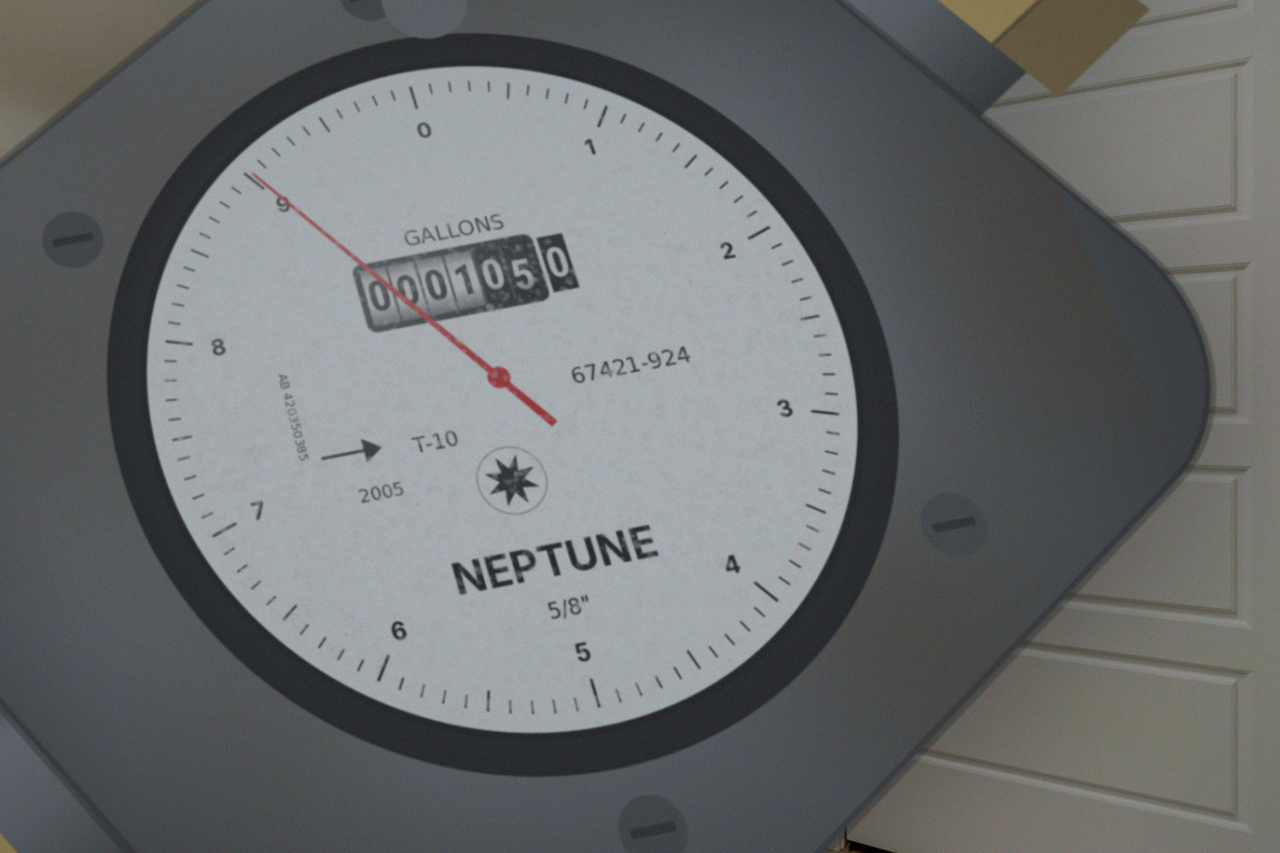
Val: 1049.0
